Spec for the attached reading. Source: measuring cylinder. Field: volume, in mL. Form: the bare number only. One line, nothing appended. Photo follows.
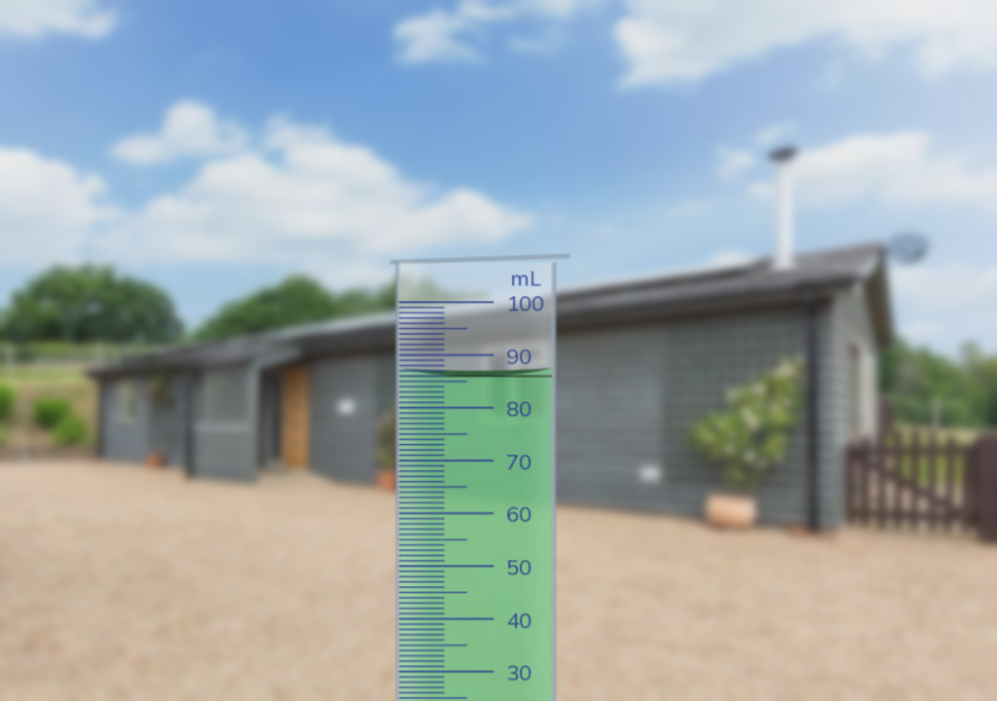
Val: 86
